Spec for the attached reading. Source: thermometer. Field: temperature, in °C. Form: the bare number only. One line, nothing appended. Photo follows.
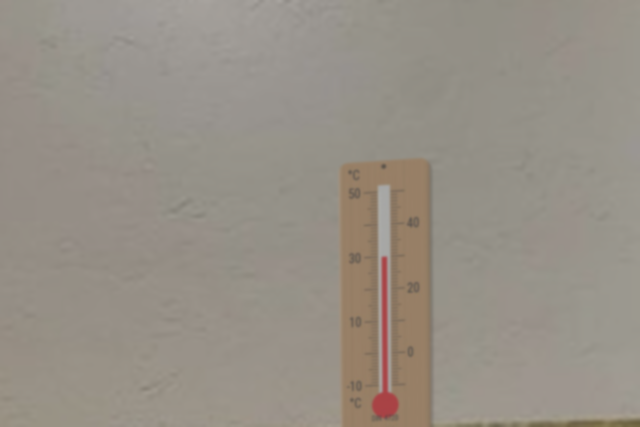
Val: 30
